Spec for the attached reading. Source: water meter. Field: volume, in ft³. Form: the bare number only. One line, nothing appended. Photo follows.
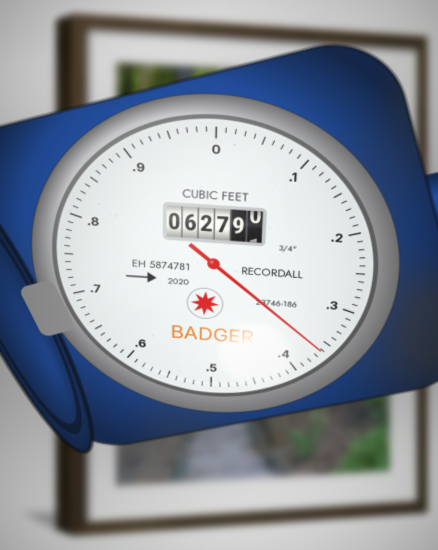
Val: 62790.36
